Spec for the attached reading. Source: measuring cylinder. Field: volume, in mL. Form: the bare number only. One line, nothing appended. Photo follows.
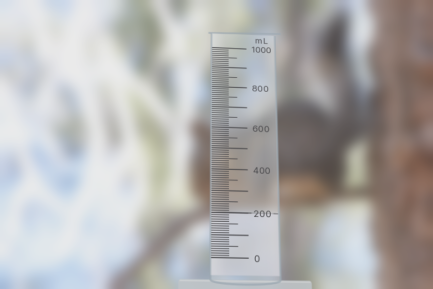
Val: 200
